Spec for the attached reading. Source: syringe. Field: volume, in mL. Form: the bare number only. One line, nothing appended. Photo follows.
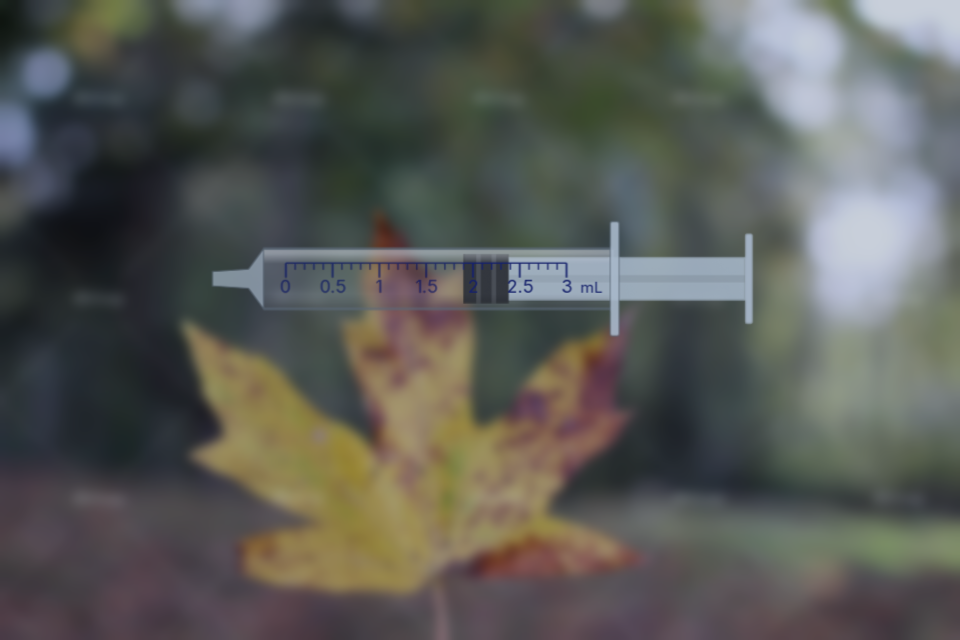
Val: 1.9
